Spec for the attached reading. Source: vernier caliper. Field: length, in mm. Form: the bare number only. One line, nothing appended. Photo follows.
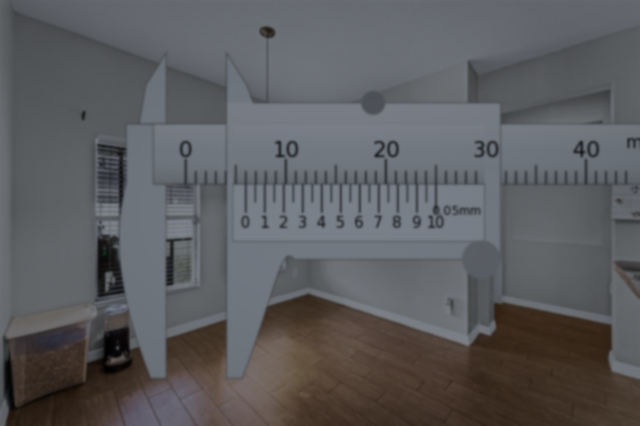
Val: 6.0
